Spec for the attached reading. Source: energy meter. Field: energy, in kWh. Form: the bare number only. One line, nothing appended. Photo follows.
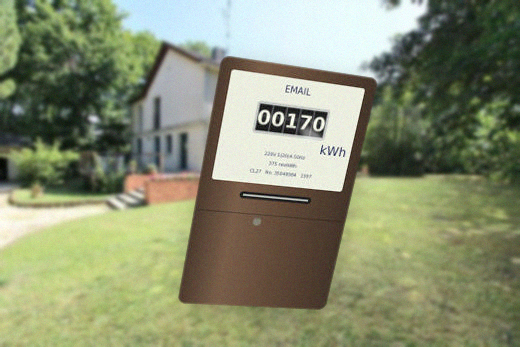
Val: 170
